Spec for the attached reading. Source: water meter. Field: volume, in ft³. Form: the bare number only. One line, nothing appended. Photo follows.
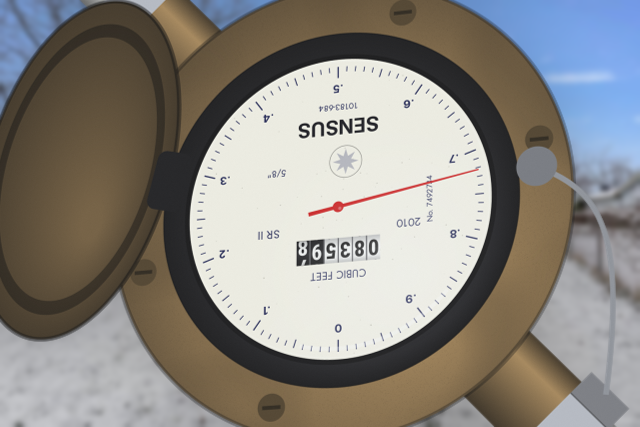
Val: 83597.72
